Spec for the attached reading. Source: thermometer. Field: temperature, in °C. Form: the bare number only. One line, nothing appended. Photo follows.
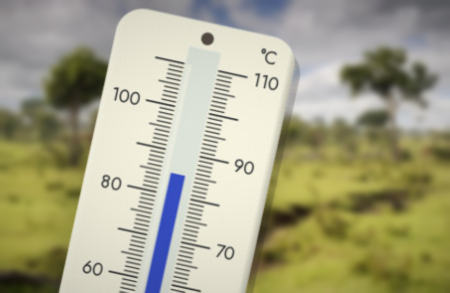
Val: 85
